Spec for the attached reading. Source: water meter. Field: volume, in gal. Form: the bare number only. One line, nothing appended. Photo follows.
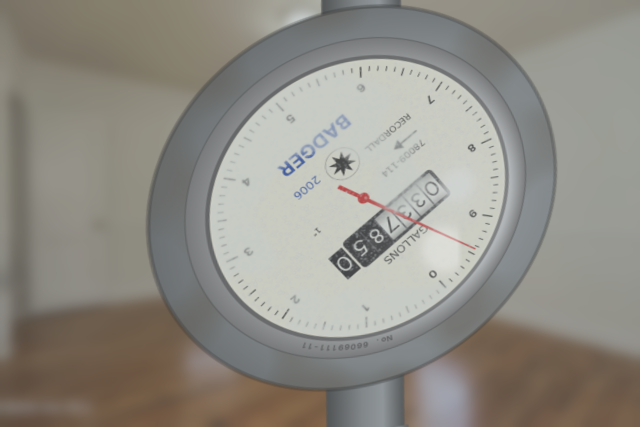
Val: 337849.4
